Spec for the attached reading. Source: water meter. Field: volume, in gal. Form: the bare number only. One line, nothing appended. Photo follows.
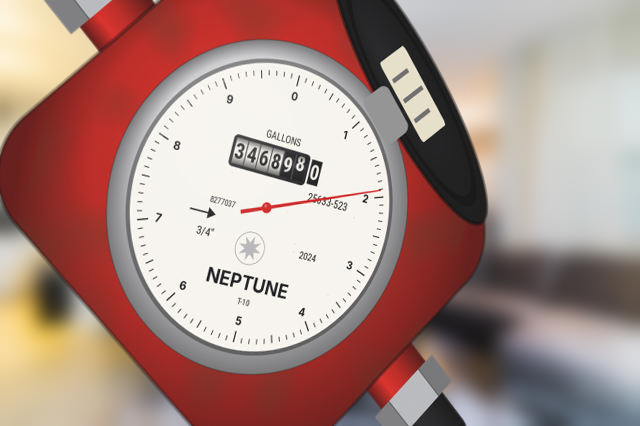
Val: 3468981.9
